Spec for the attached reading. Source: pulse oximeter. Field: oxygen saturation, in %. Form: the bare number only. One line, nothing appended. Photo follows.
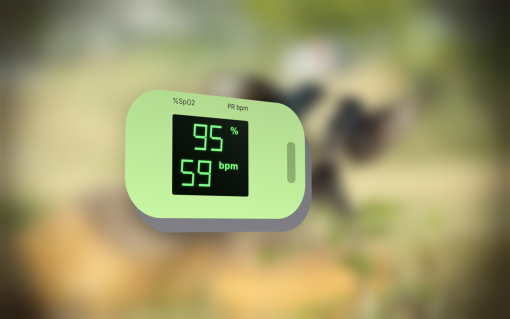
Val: 95
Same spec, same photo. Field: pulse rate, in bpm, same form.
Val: 59
